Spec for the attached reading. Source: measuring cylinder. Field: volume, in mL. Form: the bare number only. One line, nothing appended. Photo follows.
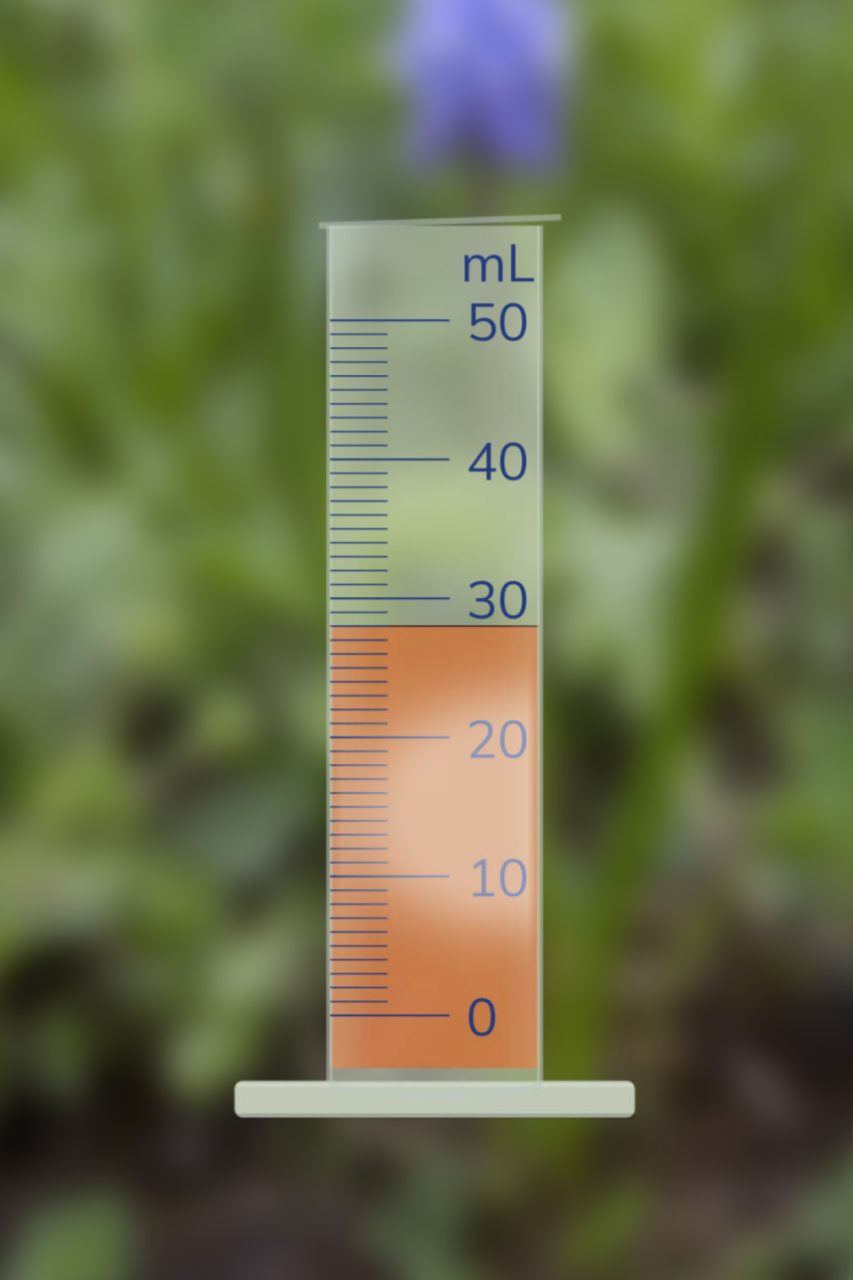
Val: 28
